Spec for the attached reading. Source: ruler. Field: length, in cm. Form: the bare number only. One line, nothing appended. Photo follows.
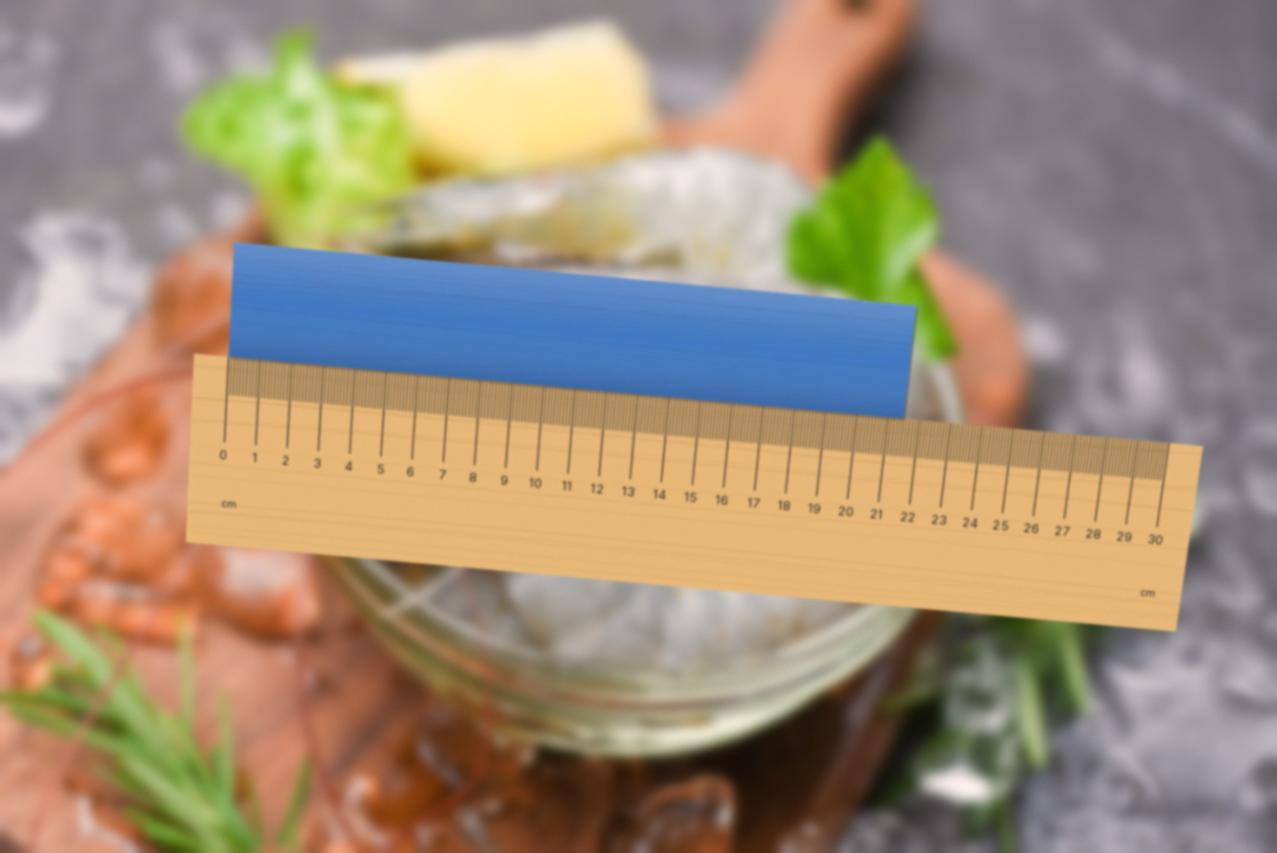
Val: 21.5
